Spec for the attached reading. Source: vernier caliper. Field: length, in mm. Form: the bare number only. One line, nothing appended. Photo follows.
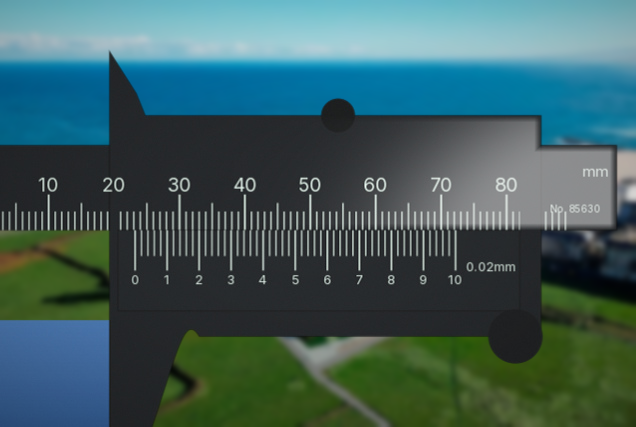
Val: 23.2
